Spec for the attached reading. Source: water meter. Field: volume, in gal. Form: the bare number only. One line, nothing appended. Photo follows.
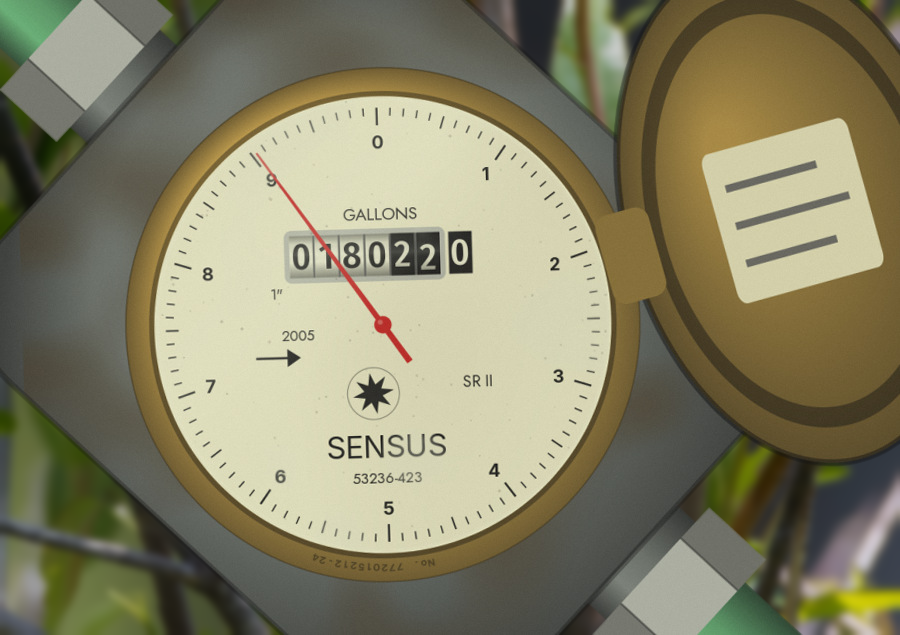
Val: 180219.0
